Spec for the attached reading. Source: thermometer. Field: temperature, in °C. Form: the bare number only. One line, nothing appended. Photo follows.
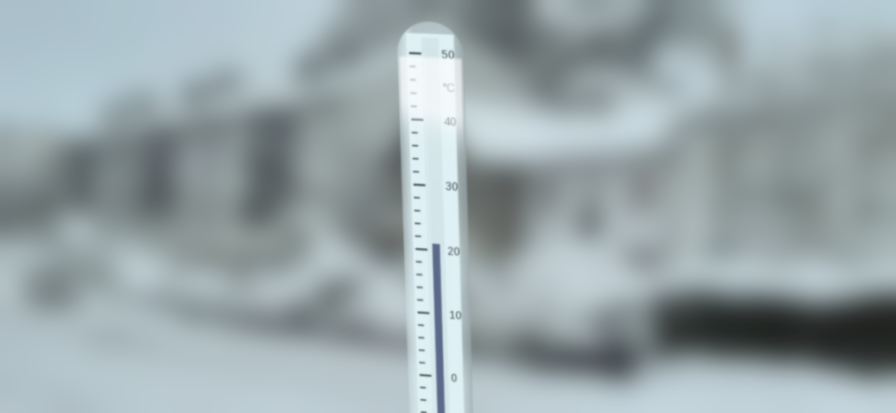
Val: 21
